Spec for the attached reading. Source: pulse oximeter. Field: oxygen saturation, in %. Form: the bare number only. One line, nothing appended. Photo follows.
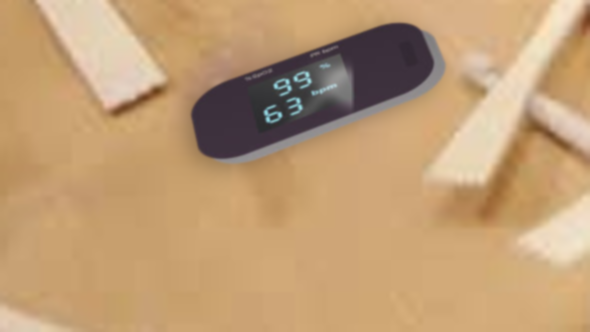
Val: 99
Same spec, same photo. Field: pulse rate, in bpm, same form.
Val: 63
